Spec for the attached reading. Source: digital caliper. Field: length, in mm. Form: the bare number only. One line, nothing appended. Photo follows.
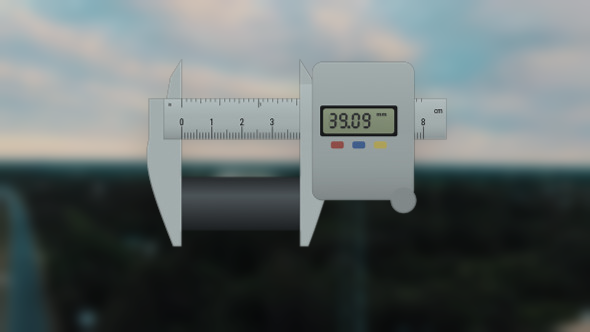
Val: 39.09
